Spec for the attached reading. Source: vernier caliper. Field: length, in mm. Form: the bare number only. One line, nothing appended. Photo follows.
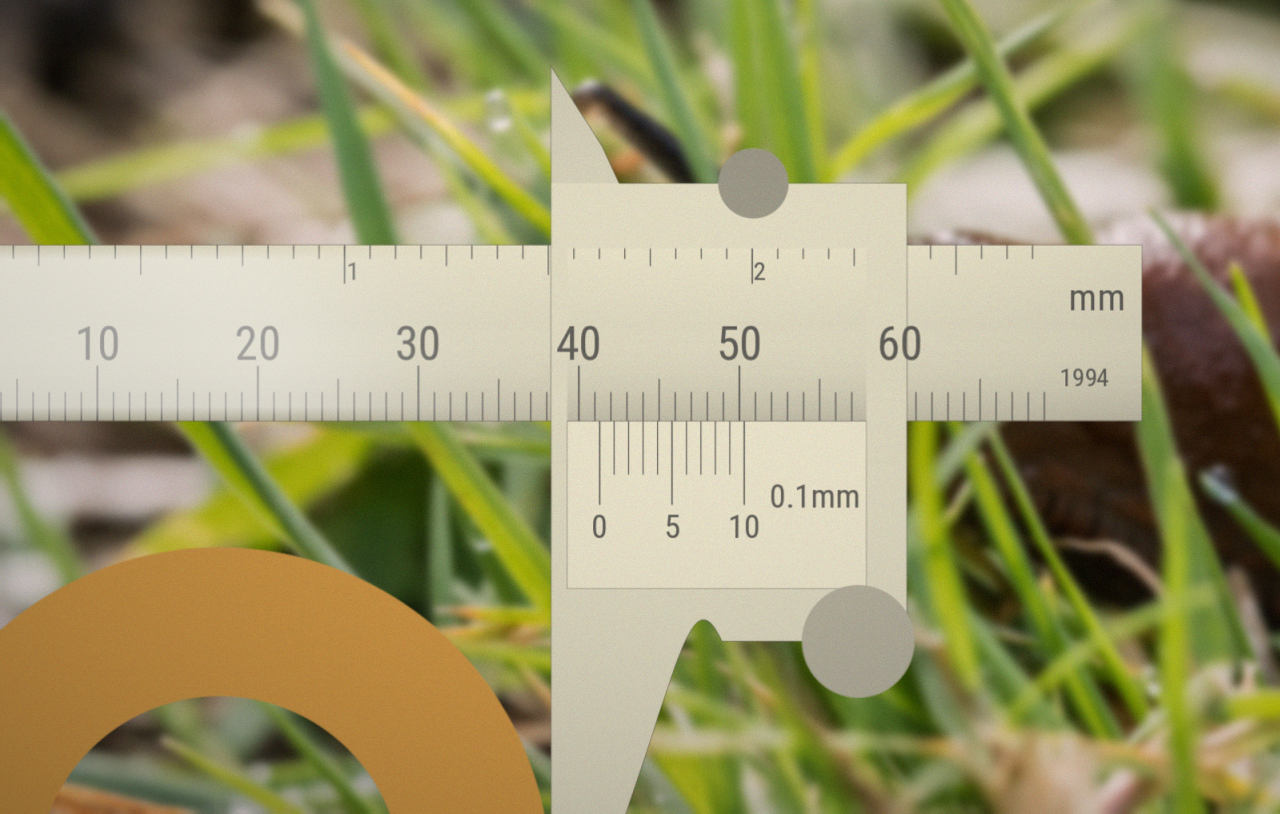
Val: 41.3
